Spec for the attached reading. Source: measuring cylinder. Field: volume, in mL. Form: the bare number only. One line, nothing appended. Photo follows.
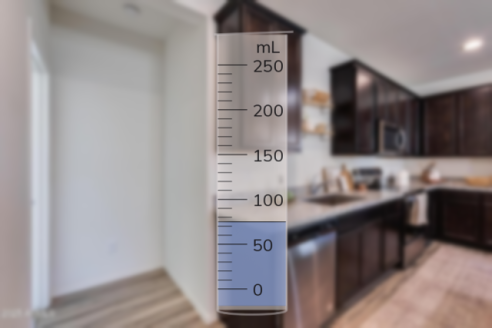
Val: 75
